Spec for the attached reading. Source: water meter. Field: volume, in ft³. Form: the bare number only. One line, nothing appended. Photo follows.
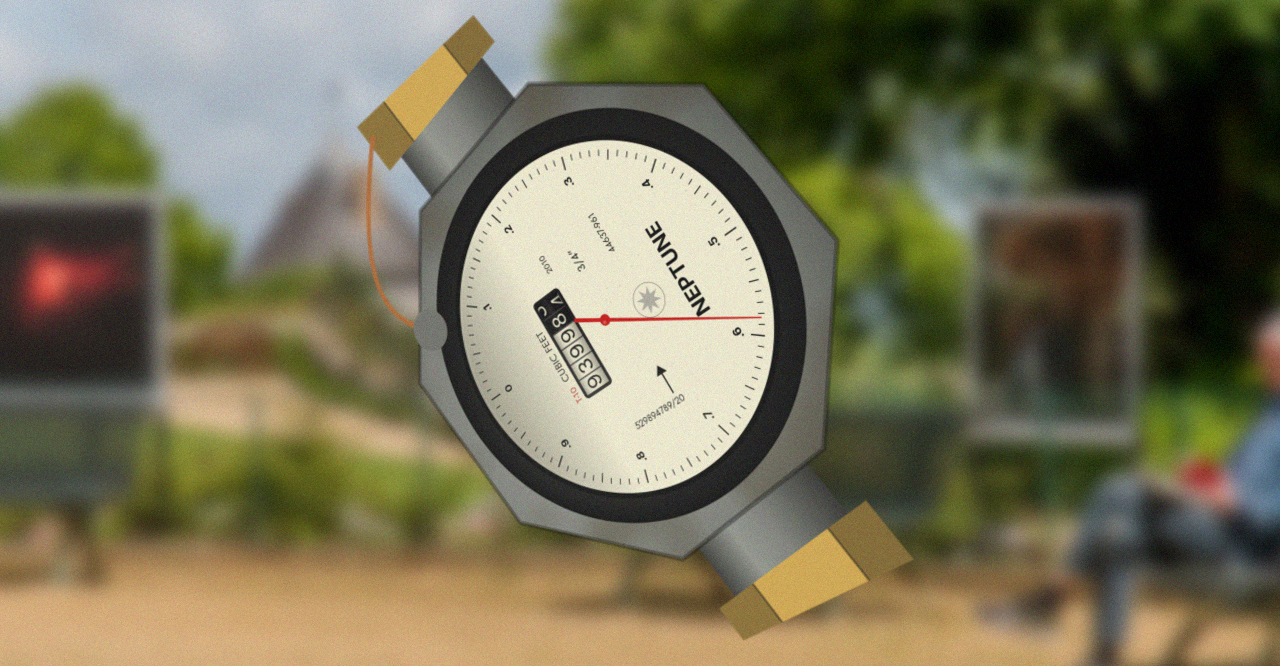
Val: 939983.58
